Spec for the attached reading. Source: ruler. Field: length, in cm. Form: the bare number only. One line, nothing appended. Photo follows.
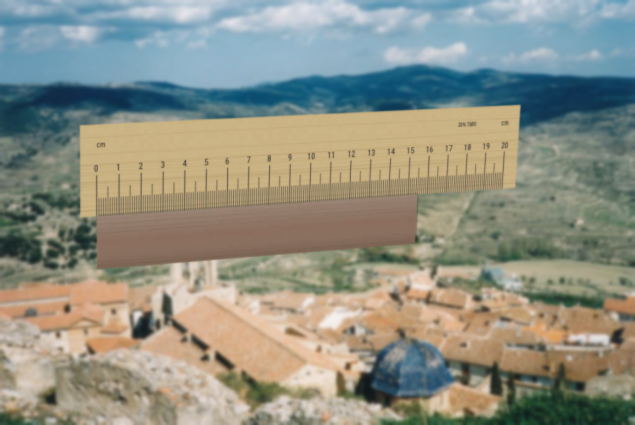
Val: 15.5
